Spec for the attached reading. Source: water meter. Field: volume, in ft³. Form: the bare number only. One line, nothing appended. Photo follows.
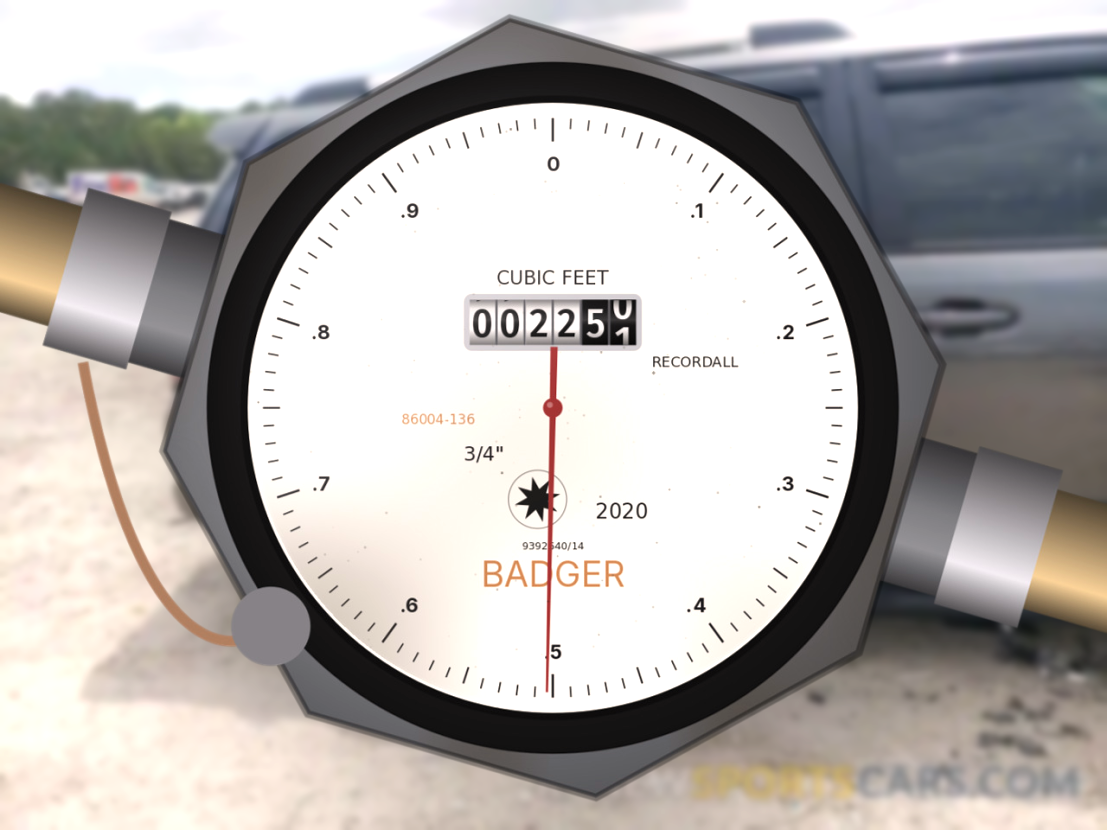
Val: 2250.50
